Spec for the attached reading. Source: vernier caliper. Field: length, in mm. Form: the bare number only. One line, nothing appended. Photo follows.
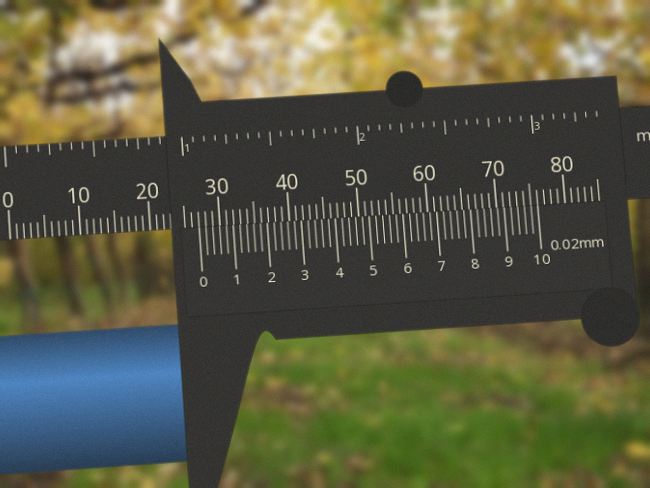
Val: 27.0
